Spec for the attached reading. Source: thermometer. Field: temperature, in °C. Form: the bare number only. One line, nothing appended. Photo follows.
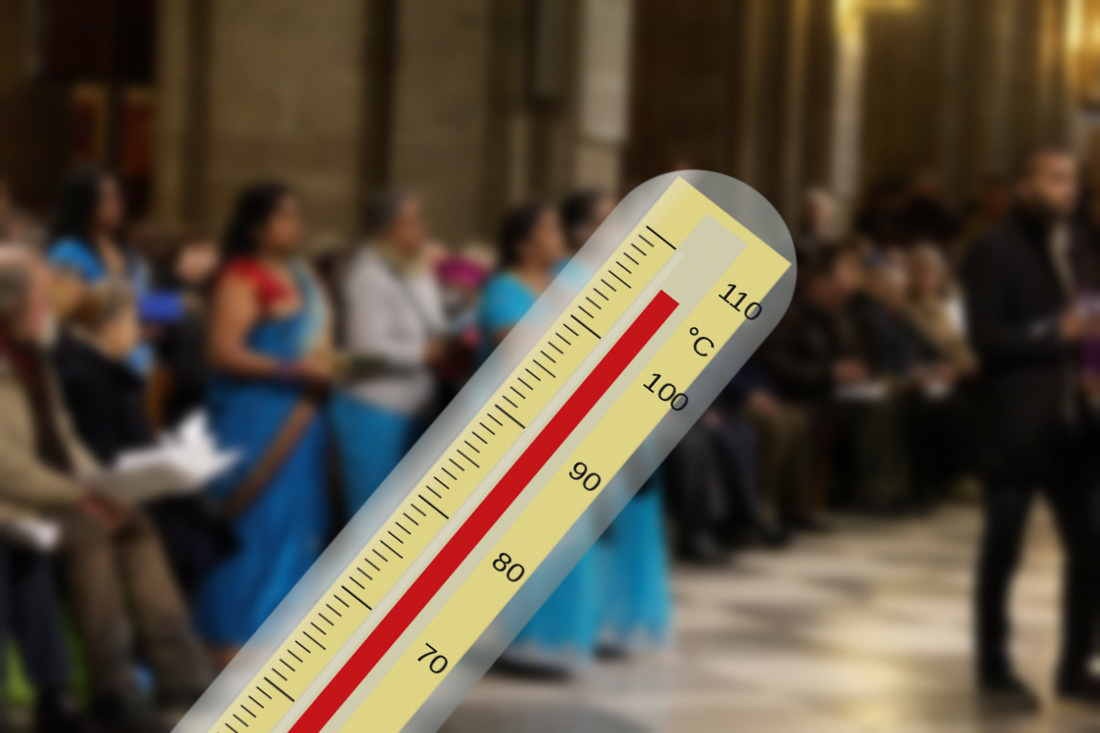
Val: 106.5
